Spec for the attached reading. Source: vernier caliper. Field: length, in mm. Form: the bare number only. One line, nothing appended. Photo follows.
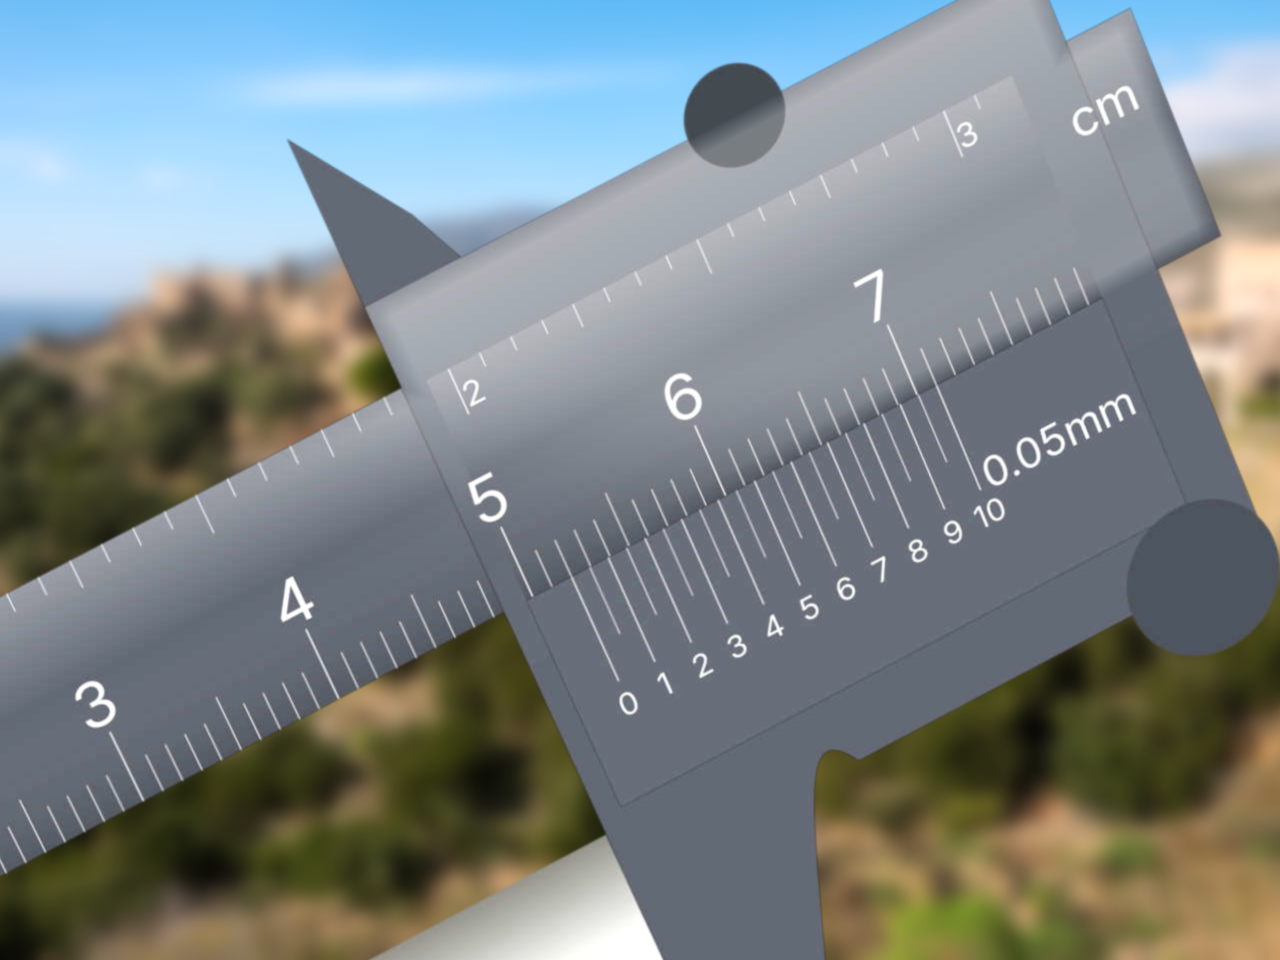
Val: 52.0
